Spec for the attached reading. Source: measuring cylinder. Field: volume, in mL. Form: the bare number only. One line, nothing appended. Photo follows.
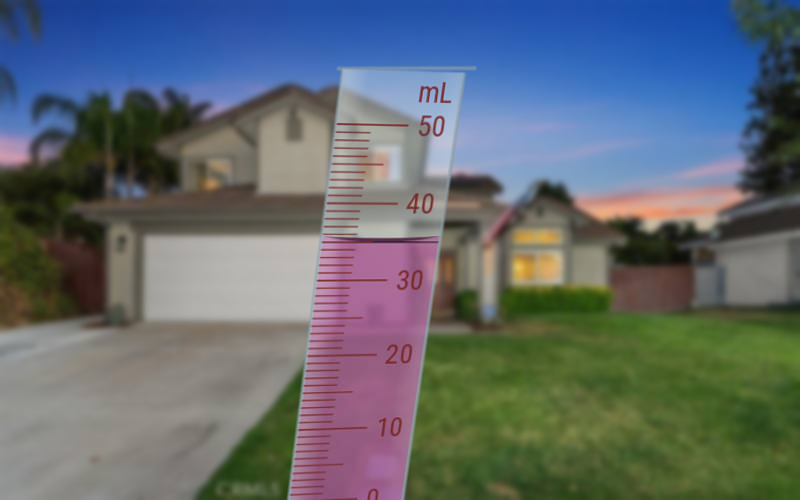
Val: 35
